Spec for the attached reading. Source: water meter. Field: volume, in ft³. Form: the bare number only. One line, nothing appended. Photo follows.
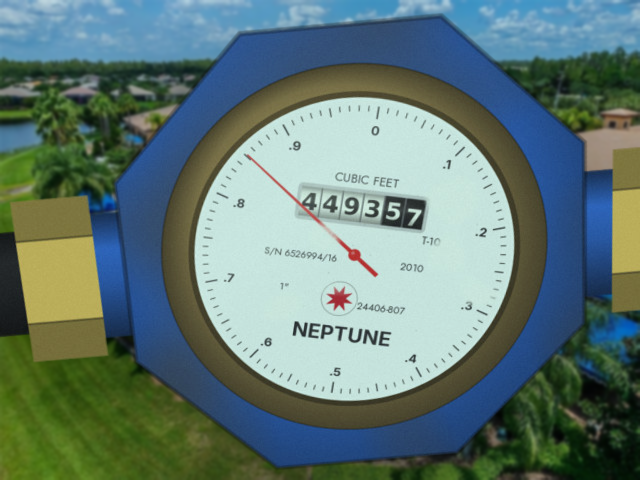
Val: 449356.85
